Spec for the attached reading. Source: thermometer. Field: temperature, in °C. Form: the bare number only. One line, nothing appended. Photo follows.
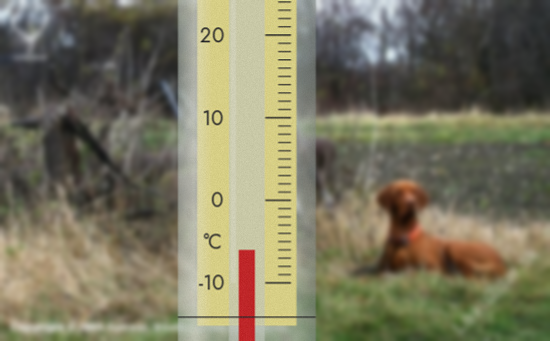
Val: -6
